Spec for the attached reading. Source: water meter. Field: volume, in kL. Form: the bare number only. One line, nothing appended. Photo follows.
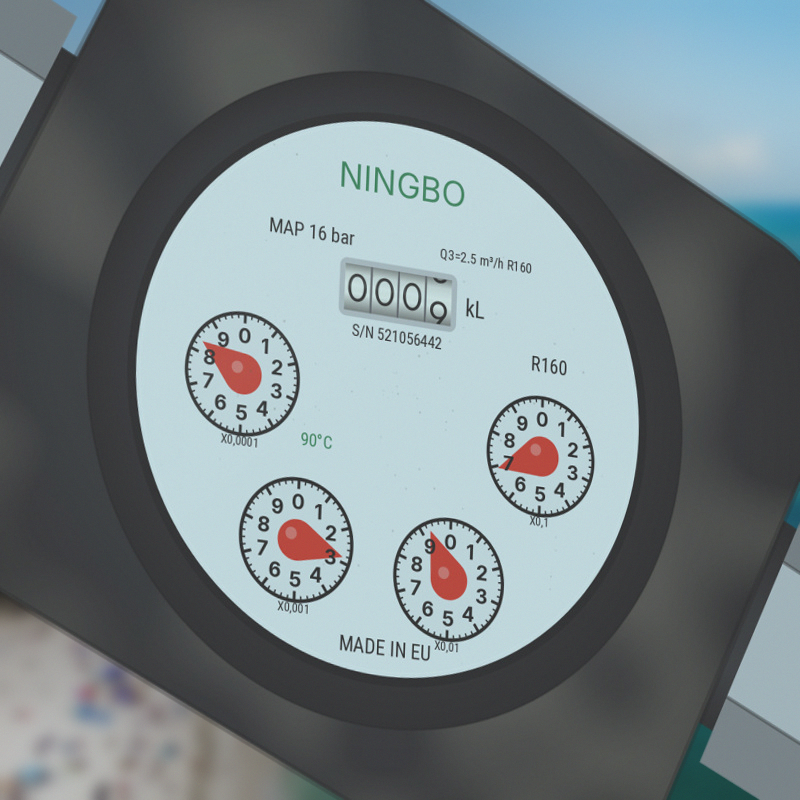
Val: 8.6928
